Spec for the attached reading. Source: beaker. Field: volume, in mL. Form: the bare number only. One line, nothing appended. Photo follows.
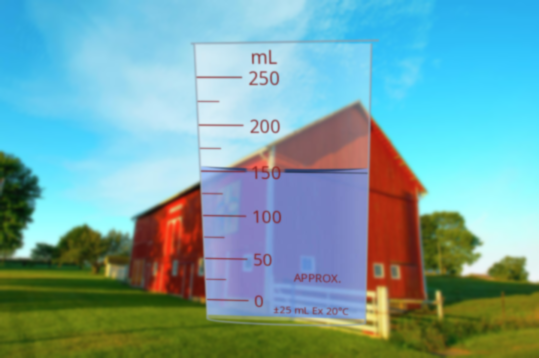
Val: 150
